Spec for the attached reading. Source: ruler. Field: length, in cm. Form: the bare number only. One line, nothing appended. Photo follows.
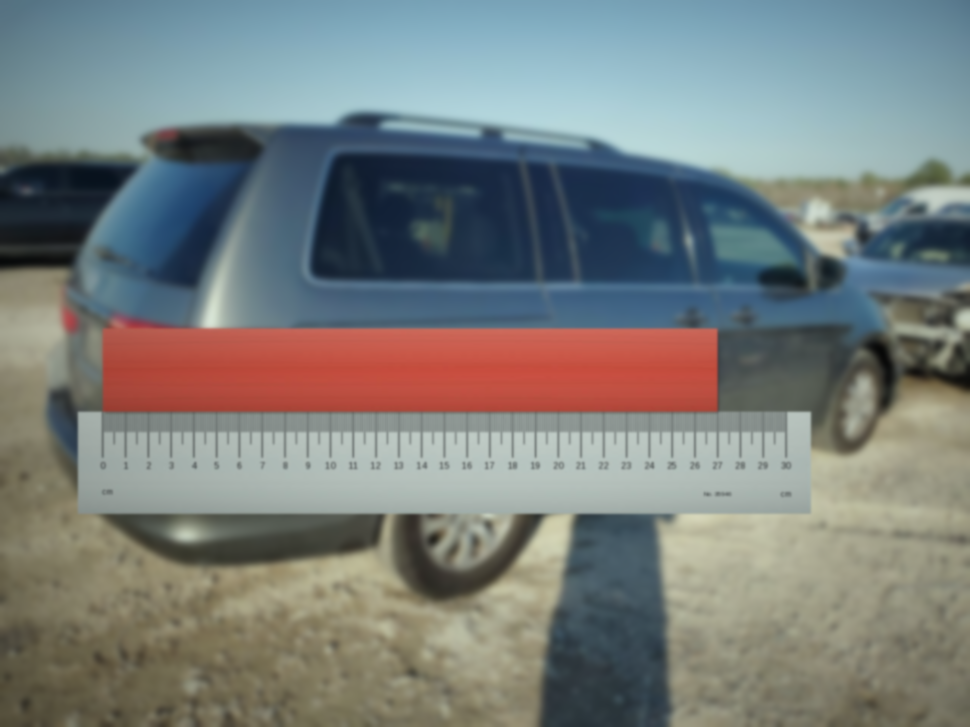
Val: 27
